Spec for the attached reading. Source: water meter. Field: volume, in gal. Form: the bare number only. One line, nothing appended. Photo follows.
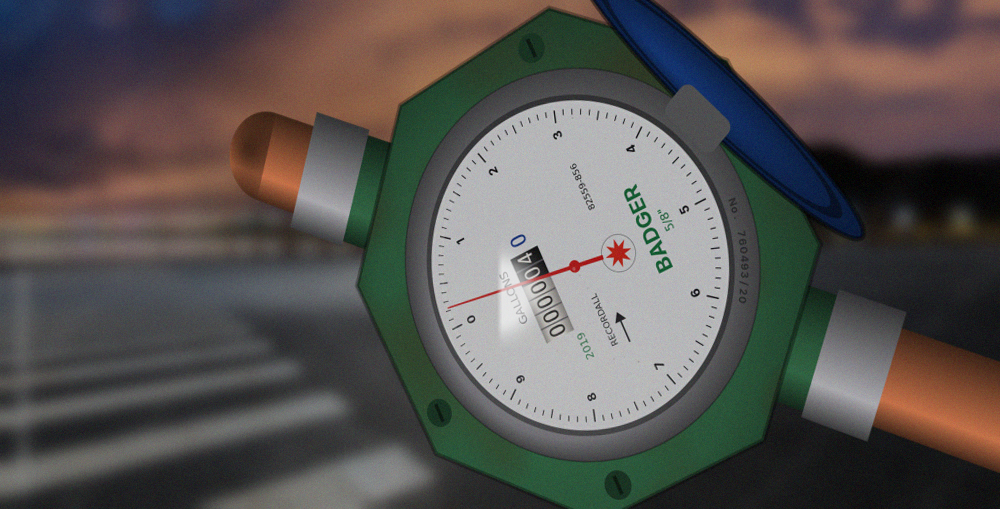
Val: 40.2
